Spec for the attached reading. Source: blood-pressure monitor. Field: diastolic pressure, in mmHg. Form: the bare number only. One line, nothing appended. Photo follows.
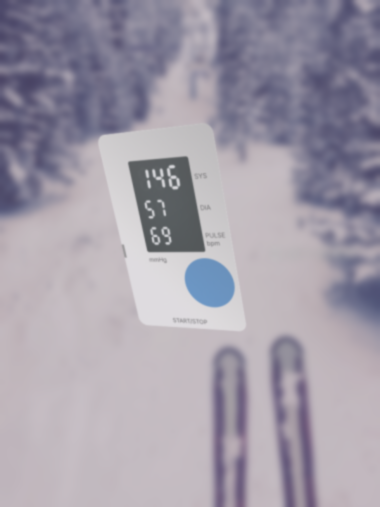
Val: 57
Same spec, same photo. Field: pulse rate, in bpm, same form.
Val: 69
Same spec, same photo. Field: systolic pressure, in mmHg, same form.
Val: 146
